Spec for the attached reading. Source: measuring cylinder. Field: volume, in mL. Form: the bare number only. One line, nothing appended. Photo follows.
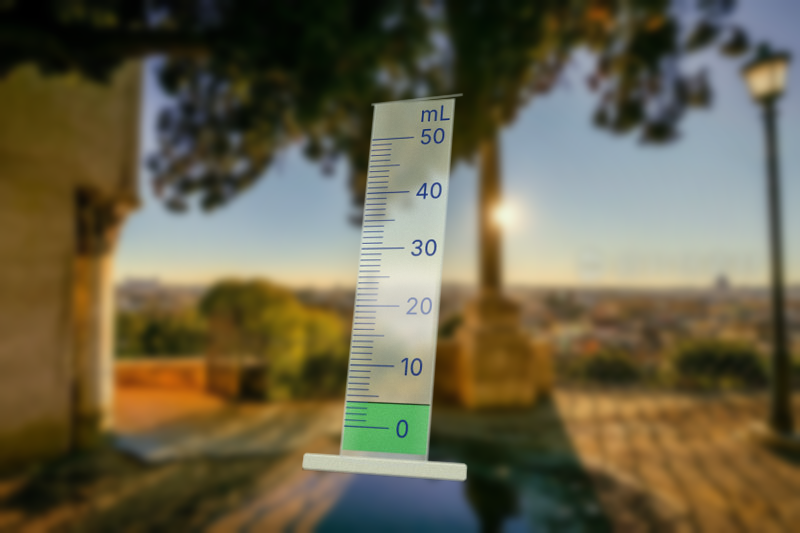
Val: 4
